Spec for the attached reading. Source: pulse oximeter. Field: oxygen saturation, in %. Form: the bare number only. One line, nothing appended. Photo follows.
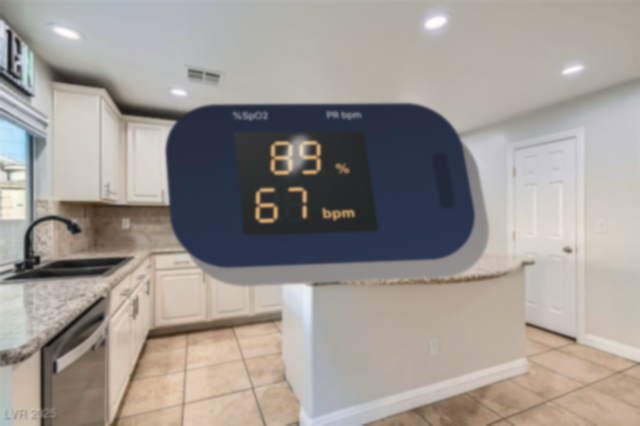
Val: 89
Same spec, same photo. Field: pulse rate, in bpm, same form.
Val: 67
